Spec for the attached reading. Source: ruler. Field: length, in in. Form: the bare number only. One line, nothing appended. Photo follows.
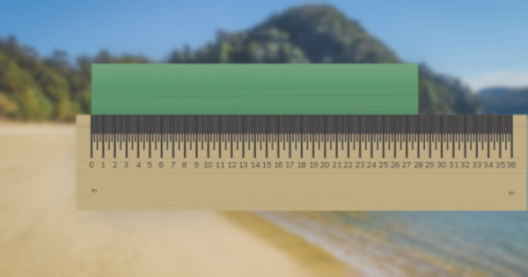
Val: 28
